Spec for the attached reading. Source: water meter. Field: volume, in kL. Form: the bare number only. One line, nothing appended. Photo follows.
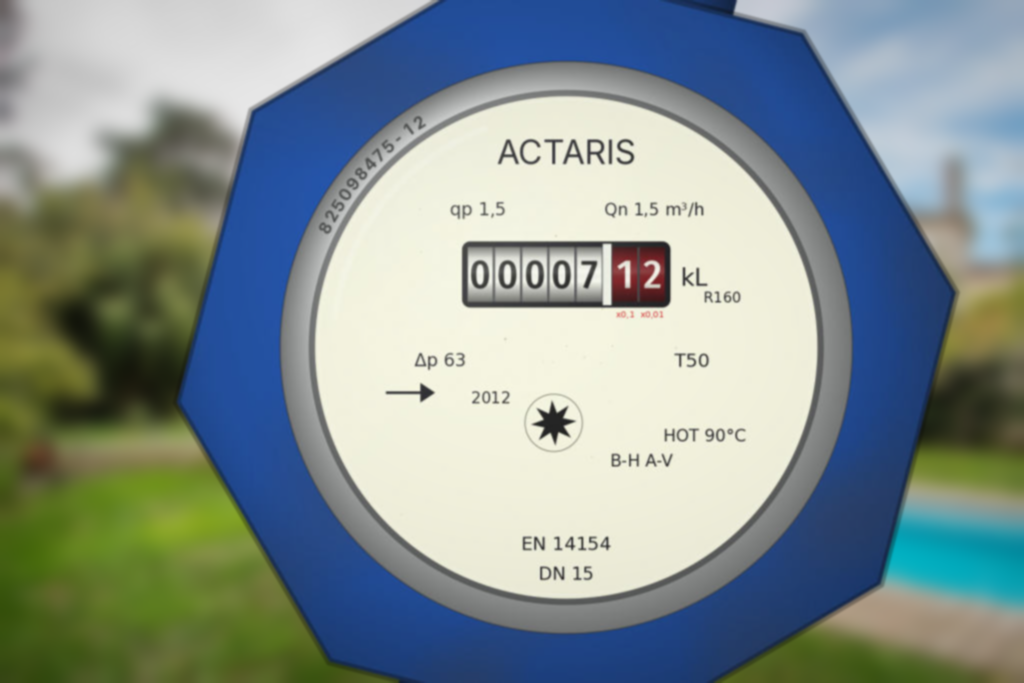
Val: 7.12
